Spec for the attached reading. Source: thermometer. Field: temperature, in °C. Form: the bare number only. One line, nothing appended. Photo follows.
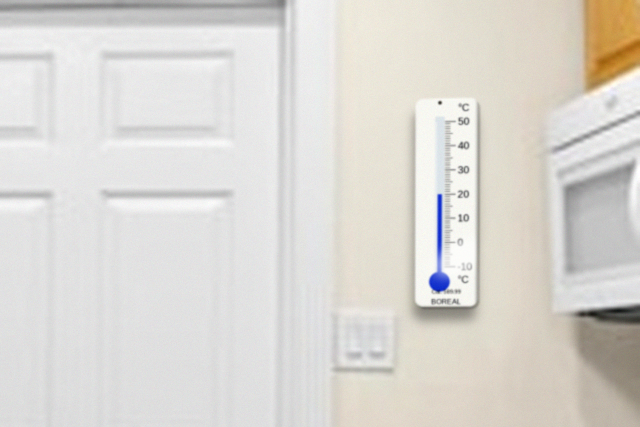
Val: 20
